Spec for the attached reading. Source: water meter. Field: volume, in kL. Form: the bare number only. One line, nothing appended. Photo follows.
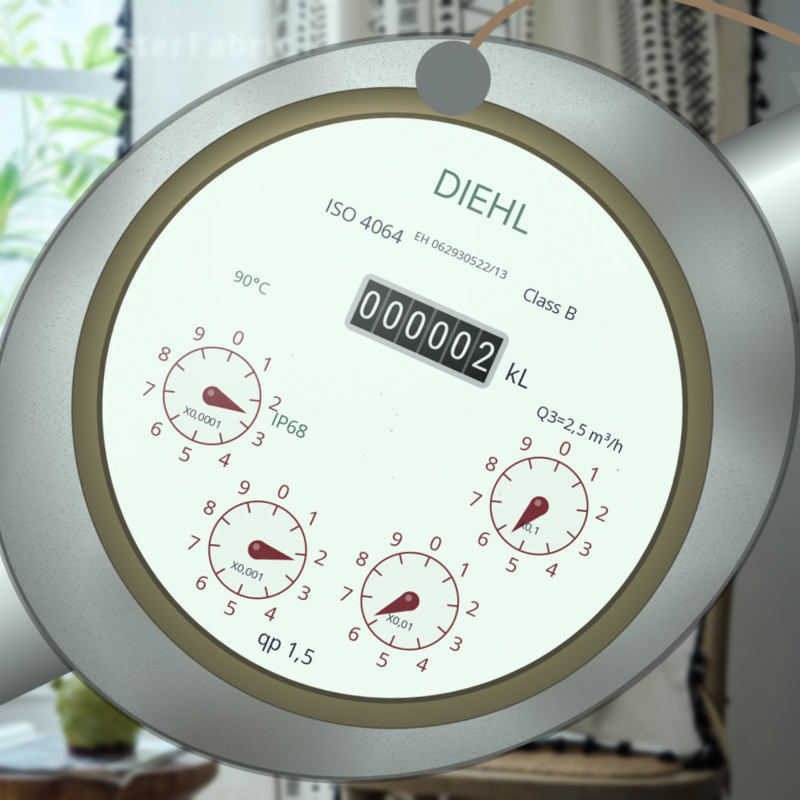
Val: 2.5622
